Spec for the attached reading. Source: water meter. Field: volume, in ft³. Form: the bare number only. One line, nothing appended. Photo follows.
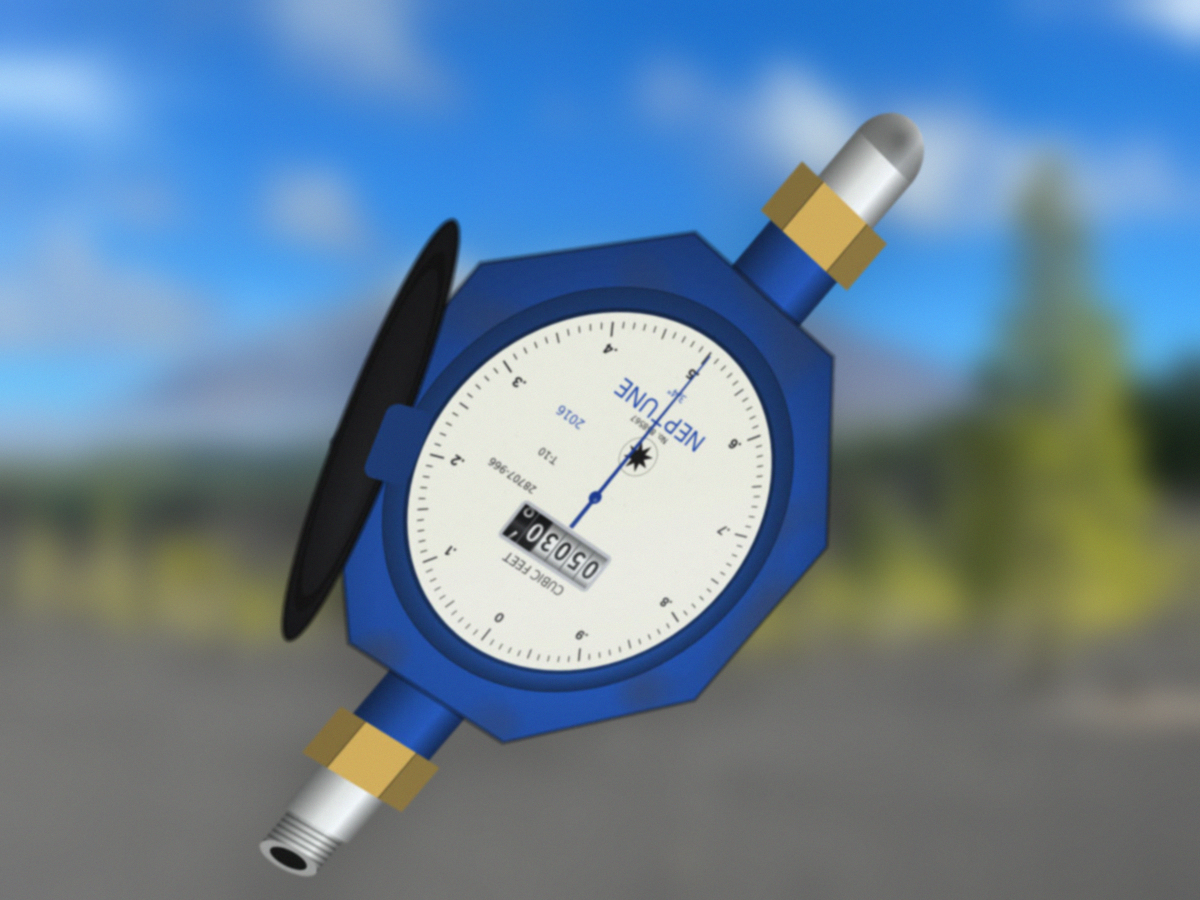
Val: 50307.50
